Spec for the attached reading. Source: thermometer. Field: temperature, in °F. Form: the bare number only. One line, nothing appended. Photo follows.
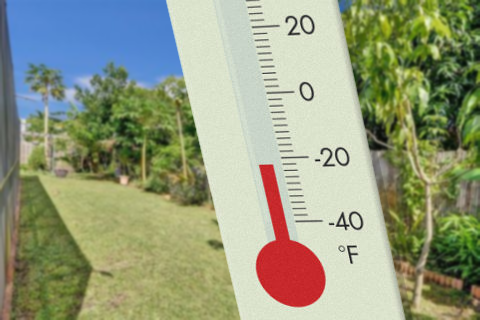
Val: -22
